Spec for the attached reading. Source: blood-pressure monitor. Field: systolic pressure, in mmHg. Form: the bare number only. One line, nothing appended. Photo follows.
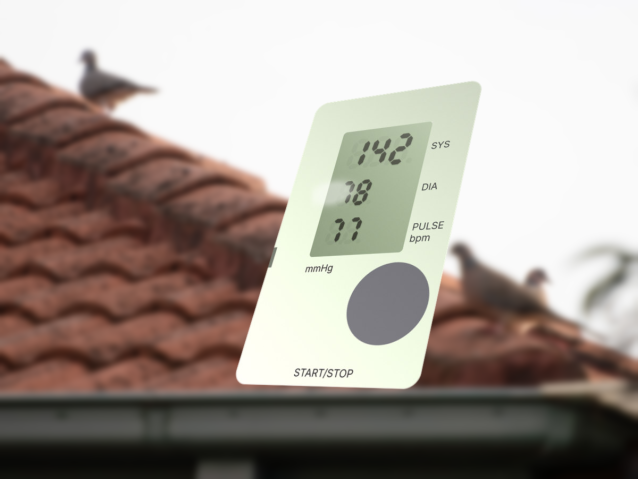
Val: 142
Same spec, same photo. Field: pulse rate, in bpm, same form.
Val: 77
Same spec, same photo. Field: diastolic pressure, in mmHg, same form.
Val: 78
